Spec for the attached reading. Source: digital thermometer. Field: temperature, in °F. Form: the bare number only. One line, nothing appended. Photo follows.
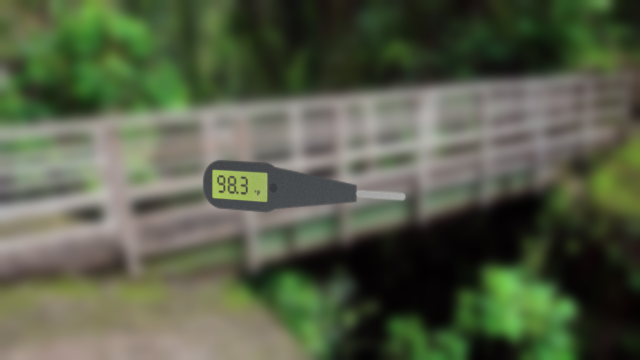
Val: 98.3
